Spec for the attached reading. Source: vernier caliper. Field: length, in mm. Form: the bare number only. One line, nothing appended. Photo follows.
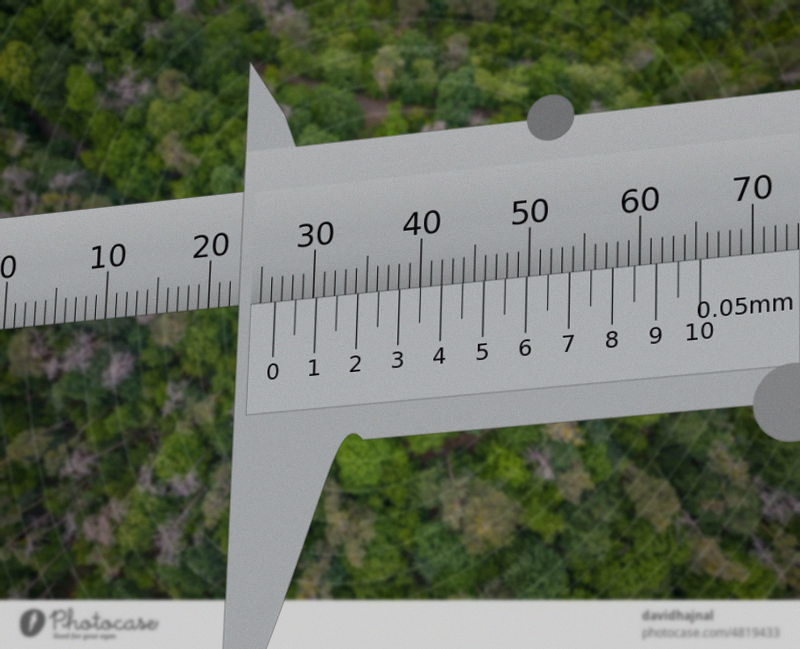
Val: 26.4
